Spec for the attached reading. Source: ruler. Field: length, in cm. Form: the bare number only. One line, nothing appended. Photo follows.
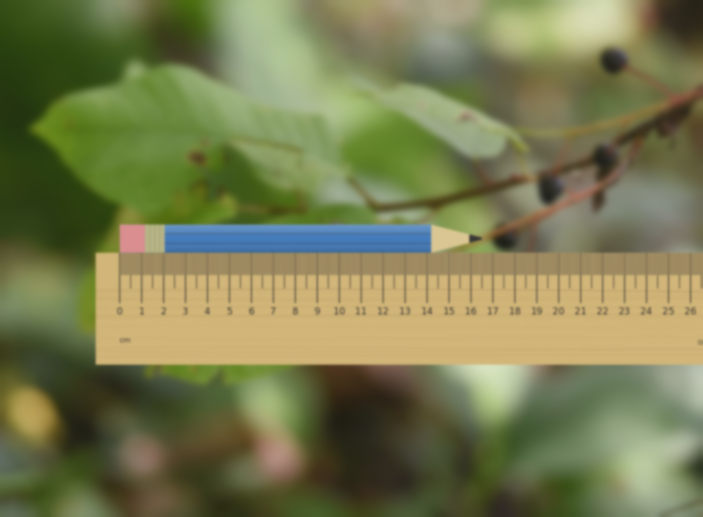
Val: 16.5
